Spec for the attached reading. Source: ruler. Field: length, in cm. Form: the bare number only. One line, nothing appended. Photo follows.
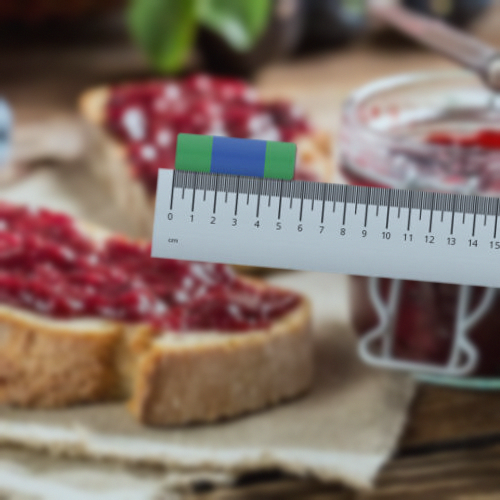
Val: 5.5
